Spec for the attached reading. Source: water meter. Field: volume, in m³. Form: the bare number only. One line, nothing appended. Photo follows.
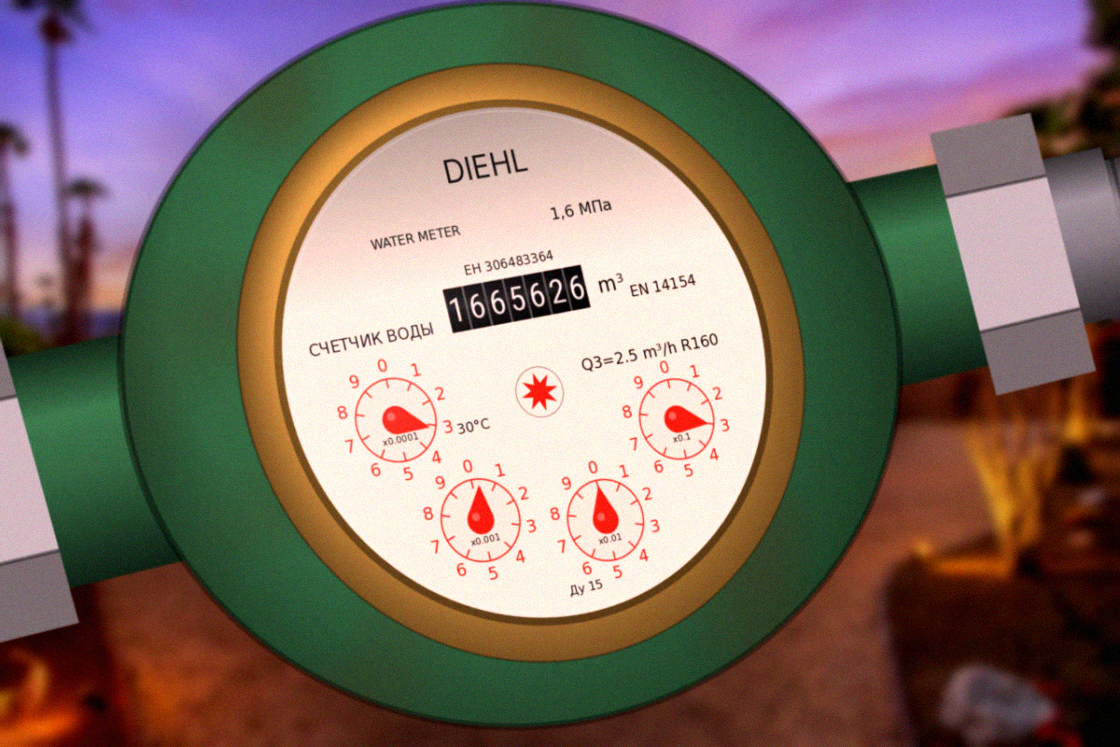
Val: 1665626.3003
